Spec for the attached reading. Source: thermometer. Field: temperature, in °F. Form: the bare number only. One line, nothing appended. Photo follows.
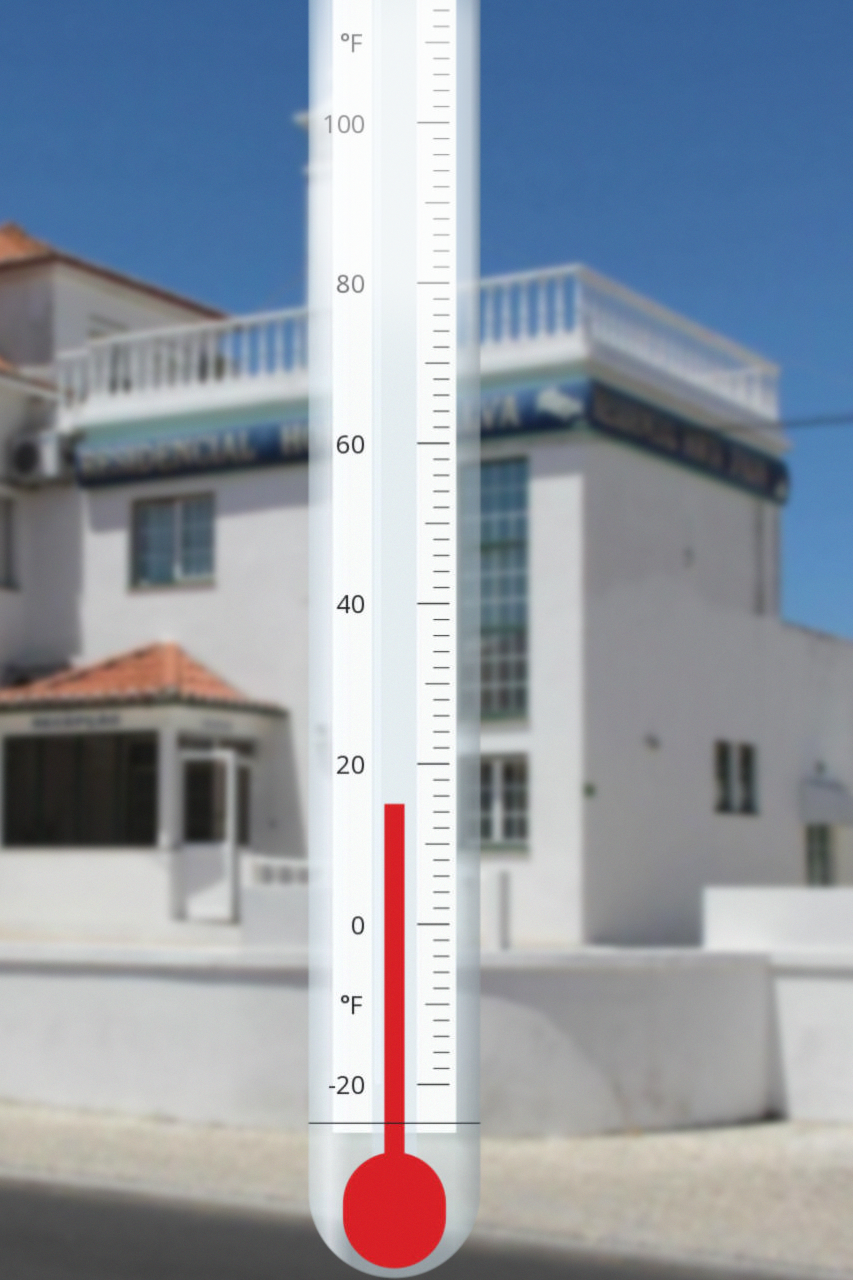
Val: 15
